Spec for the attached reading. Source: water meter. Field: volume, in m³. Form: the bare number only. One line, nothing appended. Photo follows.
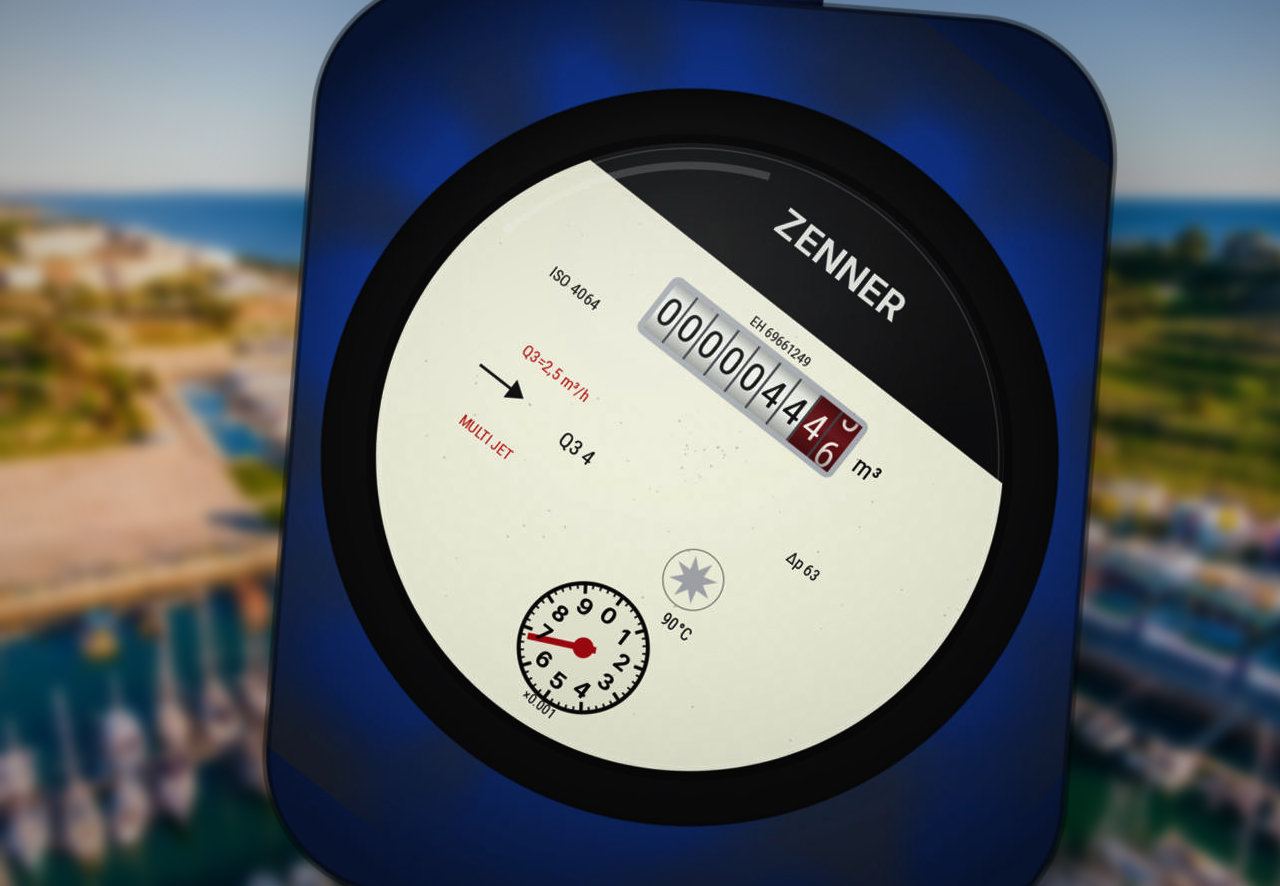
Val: 44.456
